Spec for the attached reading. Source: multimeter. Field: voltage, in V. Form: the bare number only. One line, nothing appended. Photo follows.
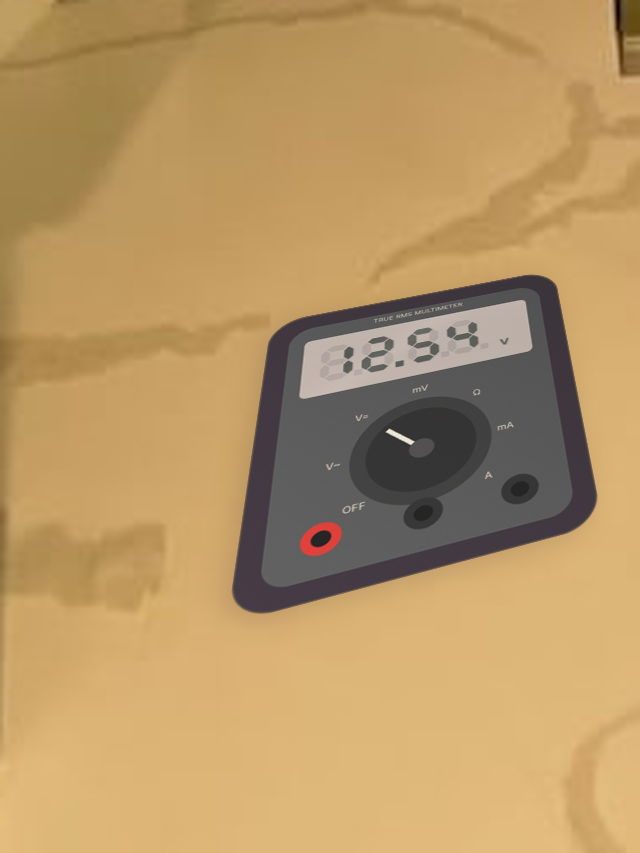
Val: 12.54
